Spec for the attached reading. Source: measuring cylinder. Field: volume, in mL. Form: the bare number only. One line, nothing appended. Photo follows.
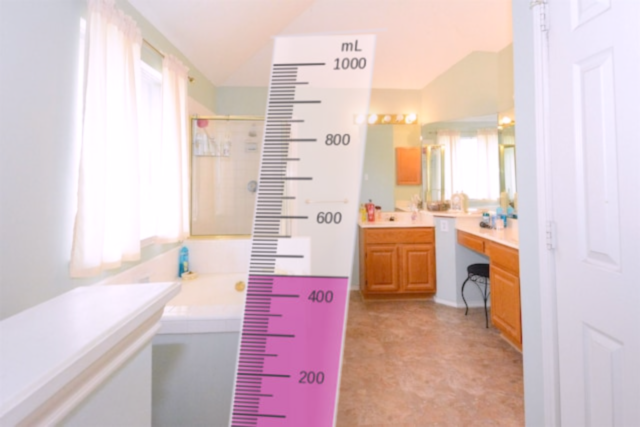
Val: 450
